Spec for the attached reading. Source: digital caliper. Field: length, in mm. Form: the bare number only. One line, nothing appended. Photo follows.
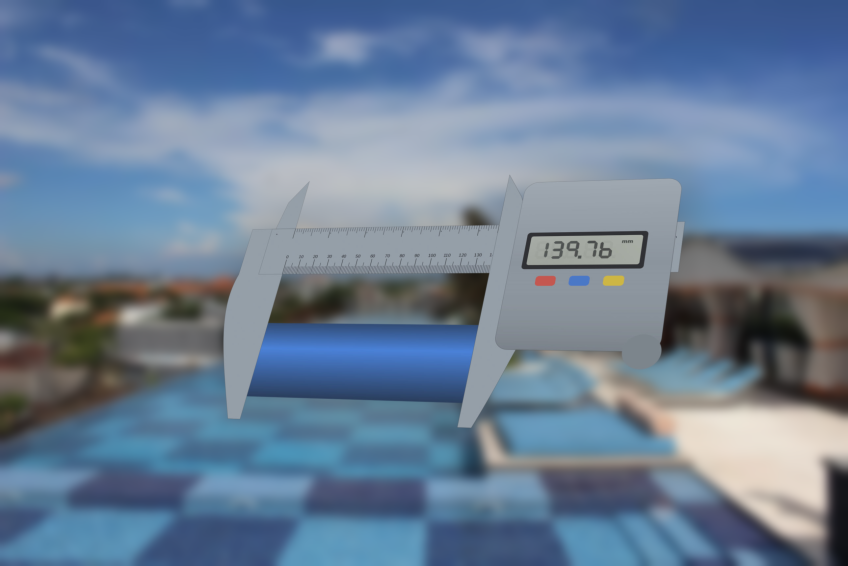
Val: 139.76
